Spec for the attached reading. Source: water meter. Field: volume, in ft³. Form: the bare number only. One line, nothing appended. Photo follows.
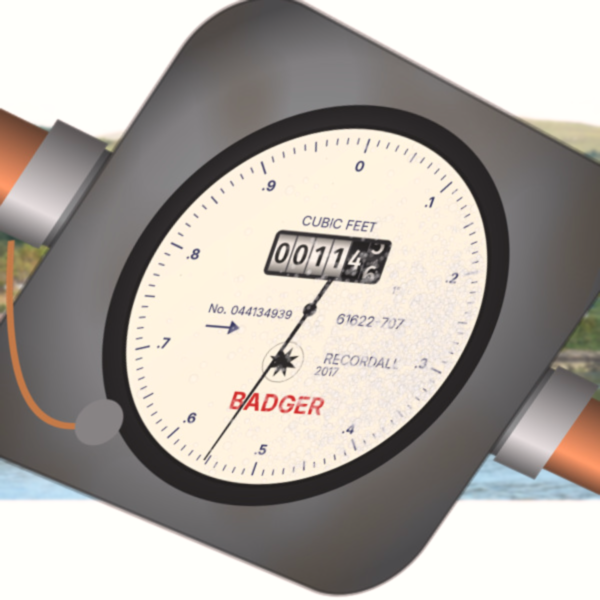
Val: 1145.55
